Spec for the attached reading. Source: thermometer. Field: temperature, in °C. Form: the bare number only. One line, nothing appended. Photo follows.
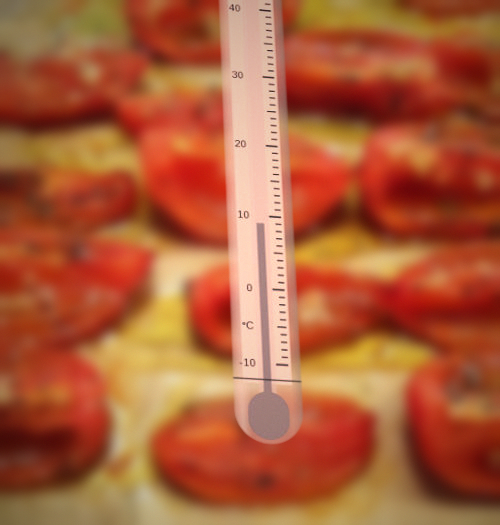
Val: 9
